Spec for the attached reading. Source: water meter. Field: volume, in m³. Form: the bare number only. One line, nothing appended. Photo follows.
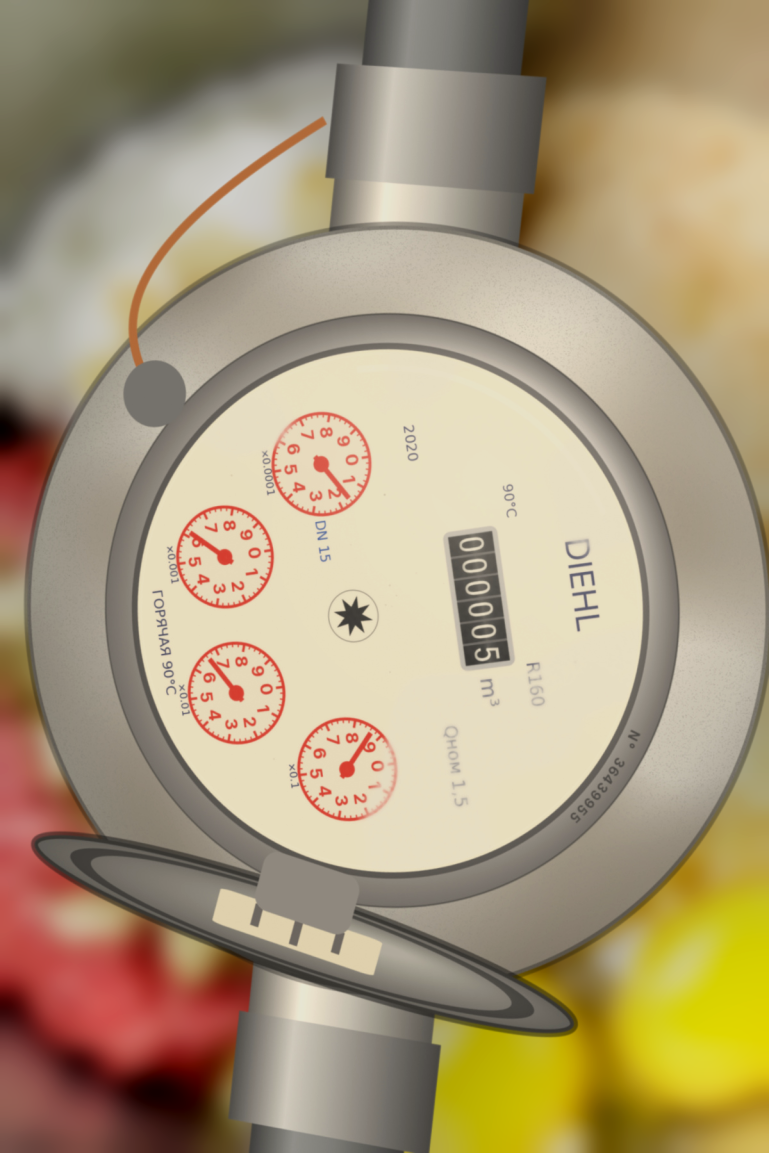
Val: 5.8661
